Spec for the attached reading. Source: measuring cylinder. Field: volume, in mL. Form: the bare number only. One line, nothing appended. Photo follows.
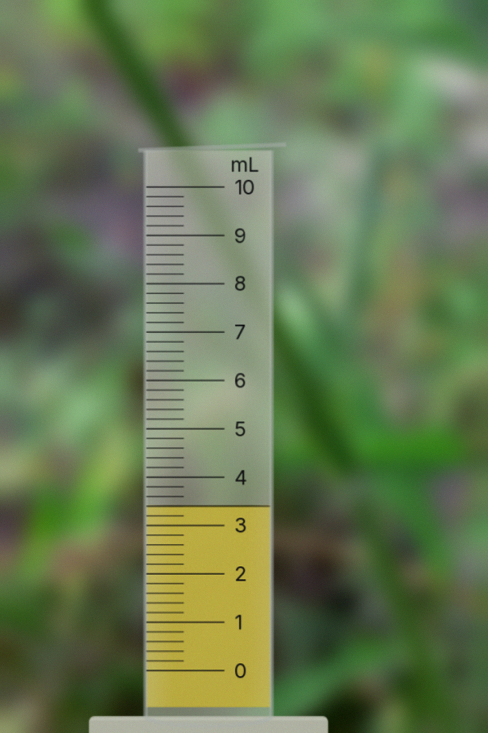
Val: 3.4
